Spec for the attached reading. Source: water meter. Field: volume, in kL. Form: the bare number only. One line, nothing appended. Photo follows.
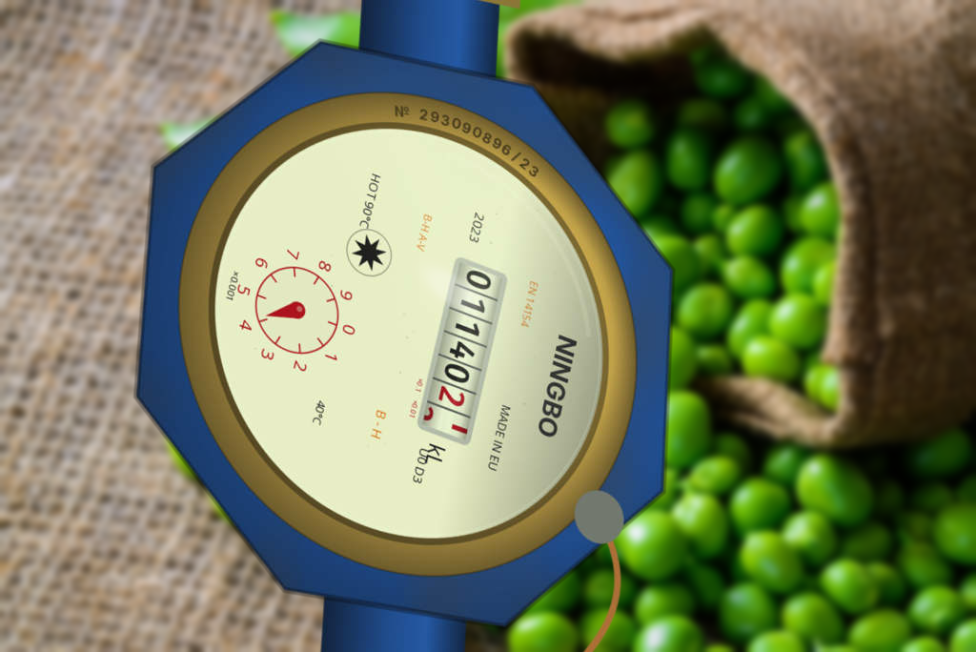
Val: 1140.214
